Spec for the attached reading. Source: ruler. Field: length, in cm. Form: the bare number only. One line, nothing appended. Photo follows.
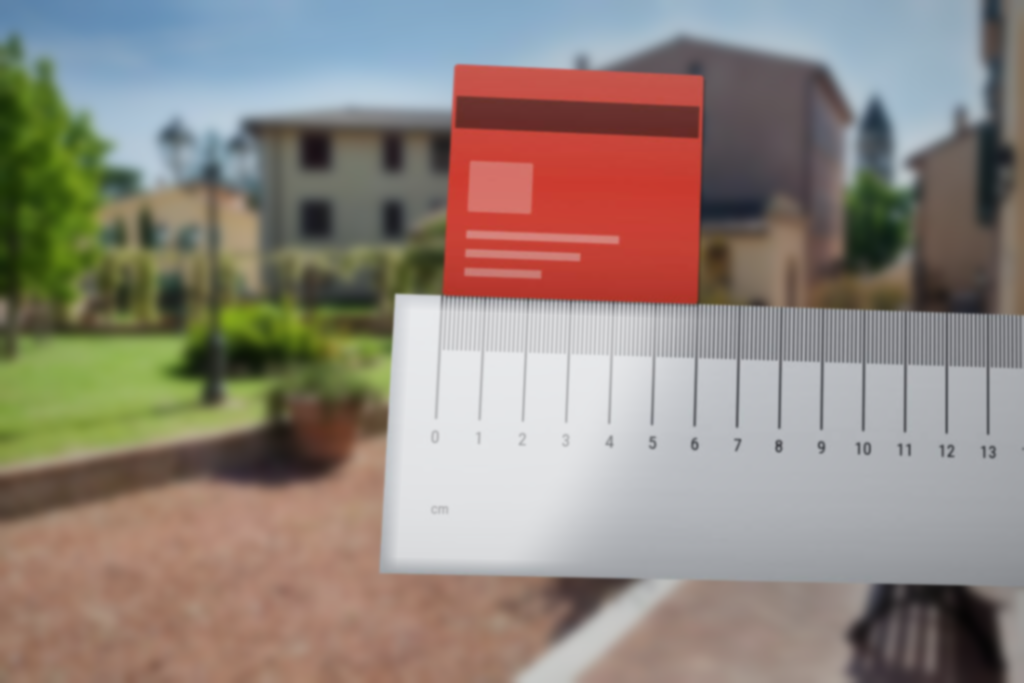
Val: 6
